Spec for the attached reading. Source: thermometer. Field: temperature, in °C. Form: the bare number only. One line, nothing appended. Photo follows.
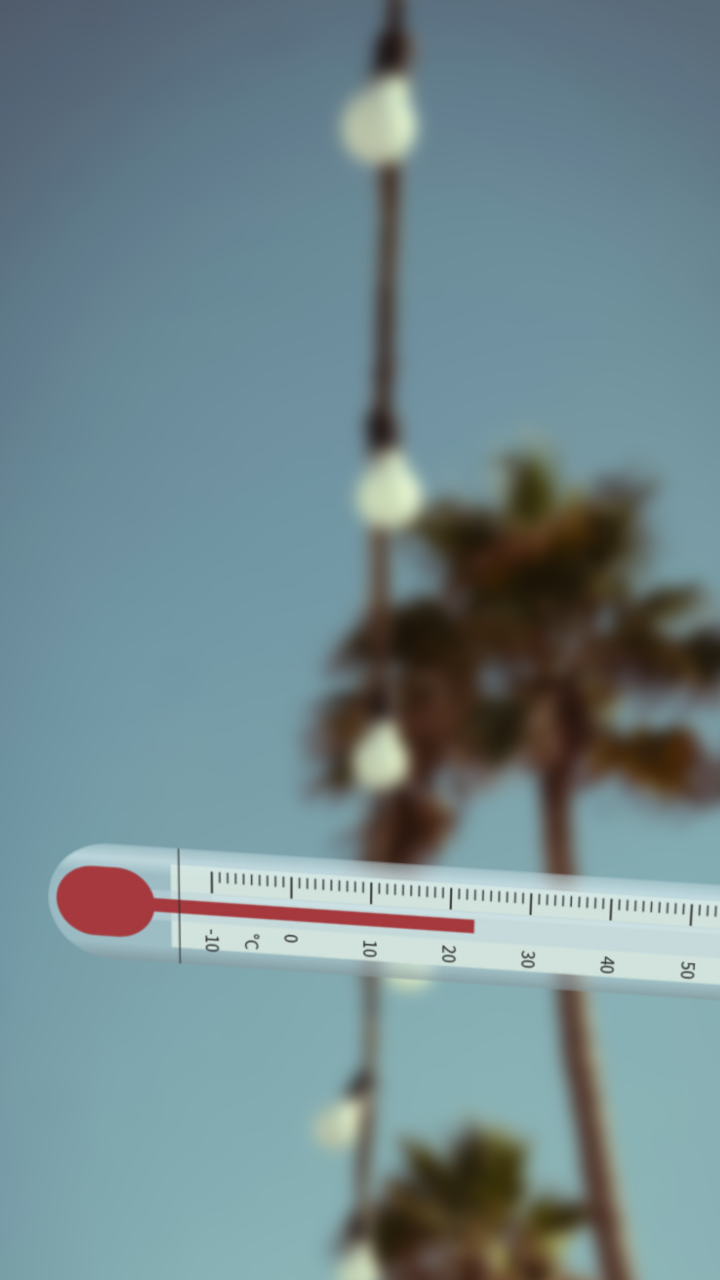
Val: 23
